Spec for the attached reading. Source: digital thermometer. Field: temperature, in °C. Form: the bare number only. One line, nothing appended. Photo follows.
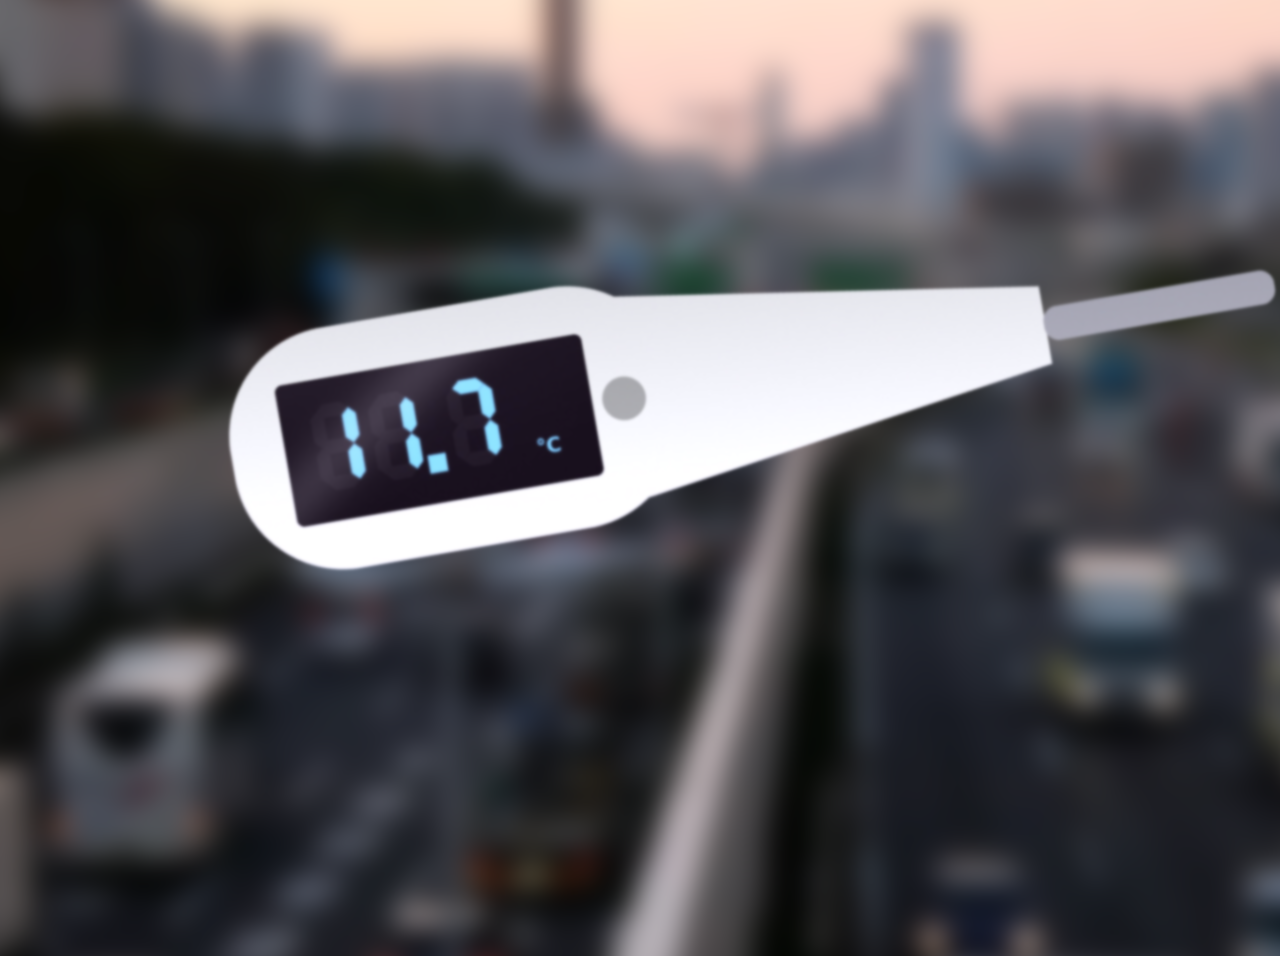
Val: 11.7
